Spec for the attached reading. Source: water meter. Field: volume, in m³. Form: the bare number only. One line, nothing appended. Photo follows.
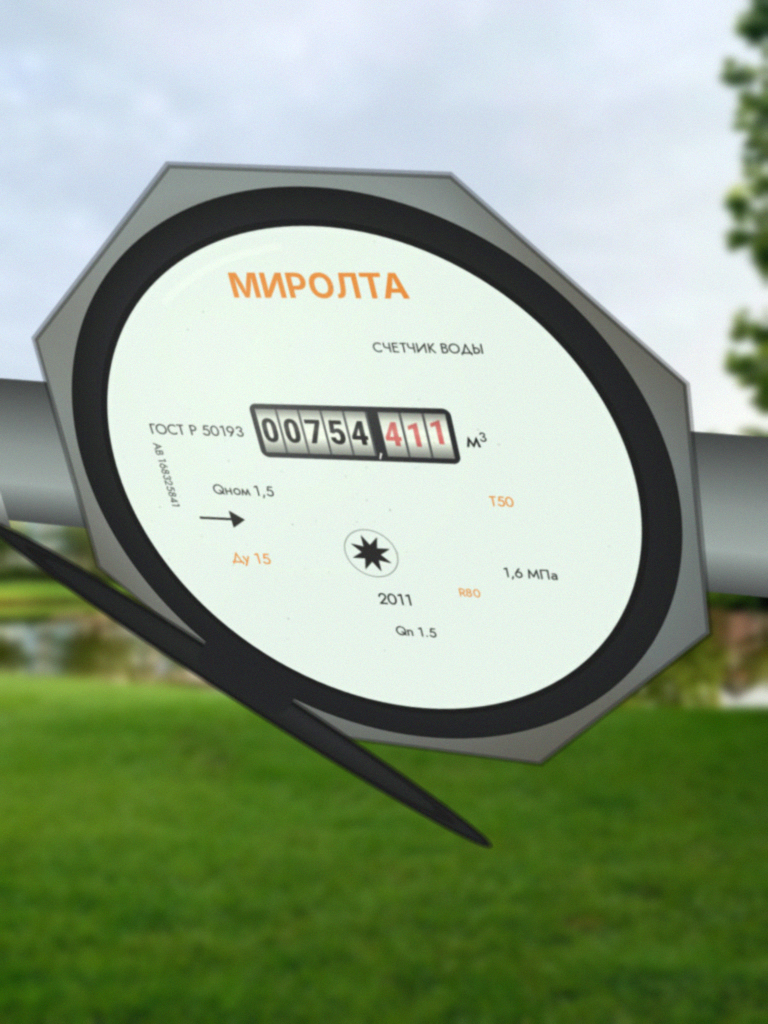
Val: 754.411
